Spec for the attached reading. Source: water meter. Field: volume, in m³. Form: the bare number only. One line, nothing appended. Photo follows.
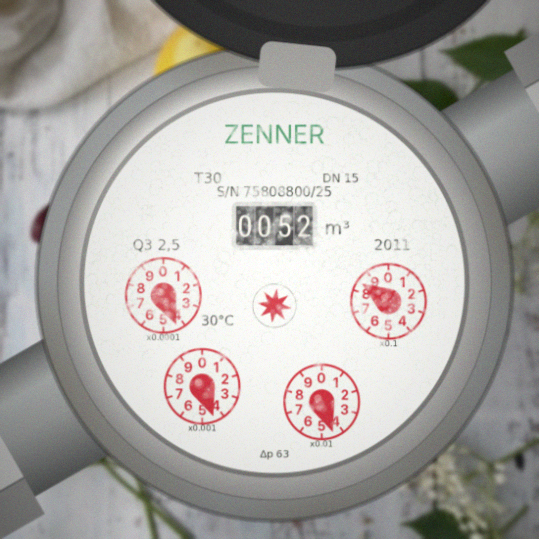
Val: 52.8444
